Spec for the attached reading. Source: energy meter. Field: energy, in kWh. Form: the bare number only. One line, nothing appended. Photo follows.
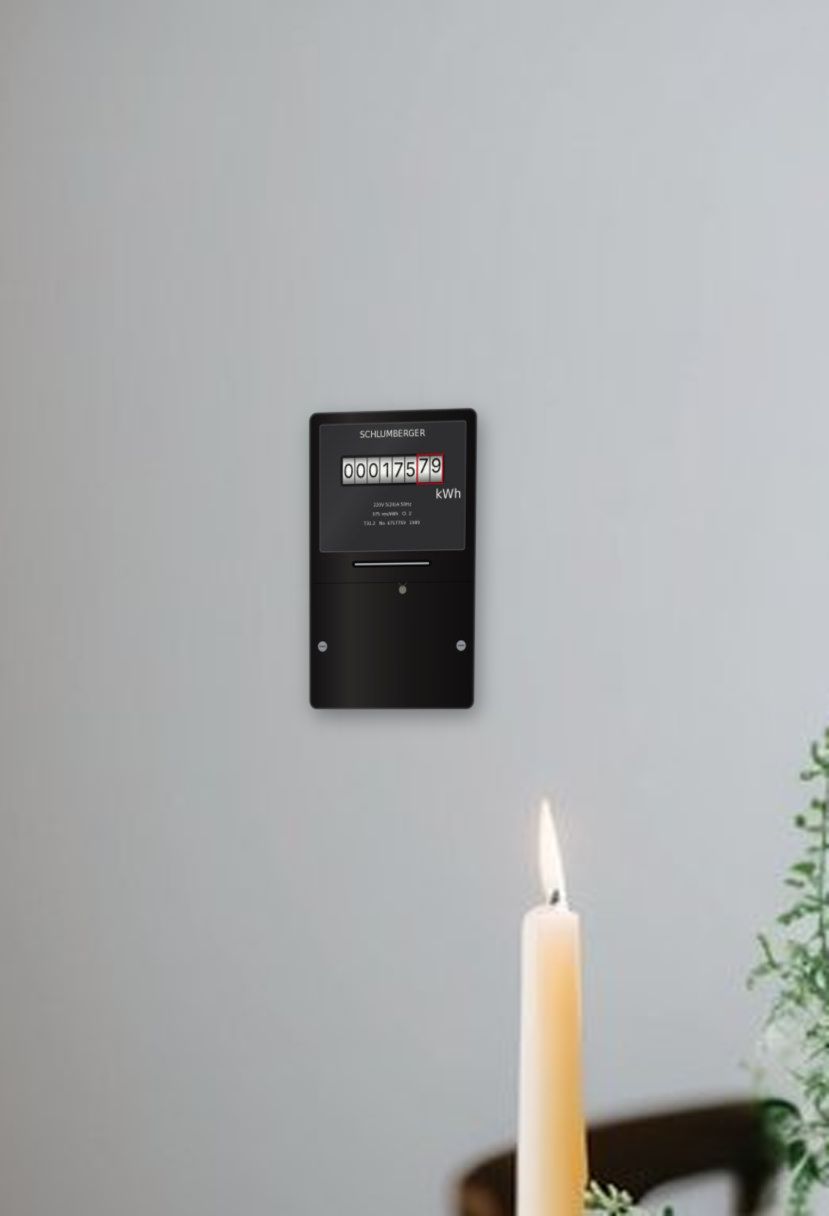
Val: 175.79
